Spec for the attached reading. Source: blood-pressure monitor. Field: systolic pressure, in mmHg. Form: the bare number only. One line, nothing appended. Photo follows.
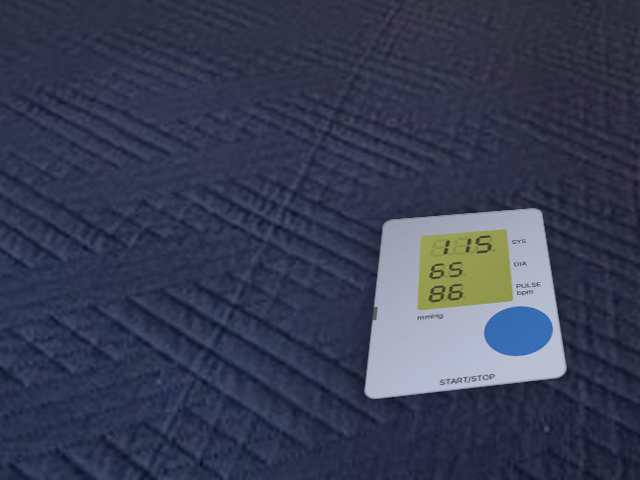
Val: 115
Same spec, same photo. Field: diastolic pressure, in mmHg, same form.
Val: 65
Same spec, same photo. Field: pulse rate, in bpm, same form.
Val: 86
